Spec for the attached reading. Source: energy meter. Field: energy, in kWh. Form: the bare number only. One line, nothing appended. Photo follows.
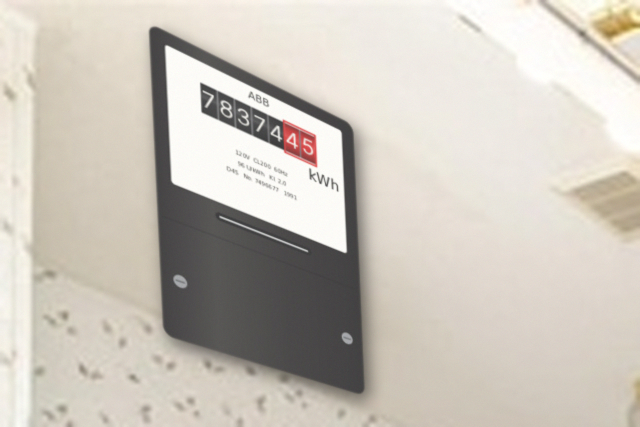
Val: 78374.45
